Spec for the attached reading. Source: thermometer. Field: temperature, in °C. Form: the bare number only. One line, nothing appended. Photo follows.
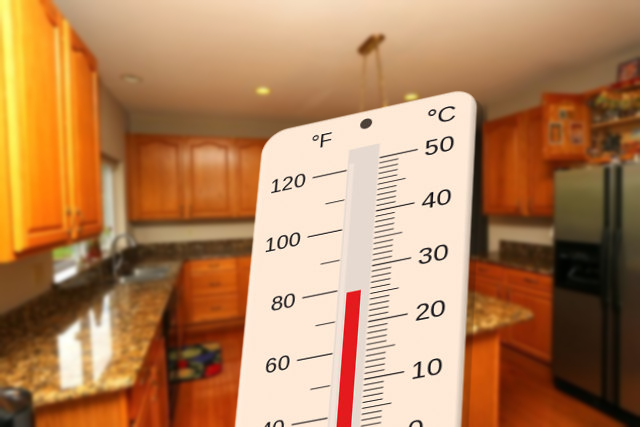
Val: 26
